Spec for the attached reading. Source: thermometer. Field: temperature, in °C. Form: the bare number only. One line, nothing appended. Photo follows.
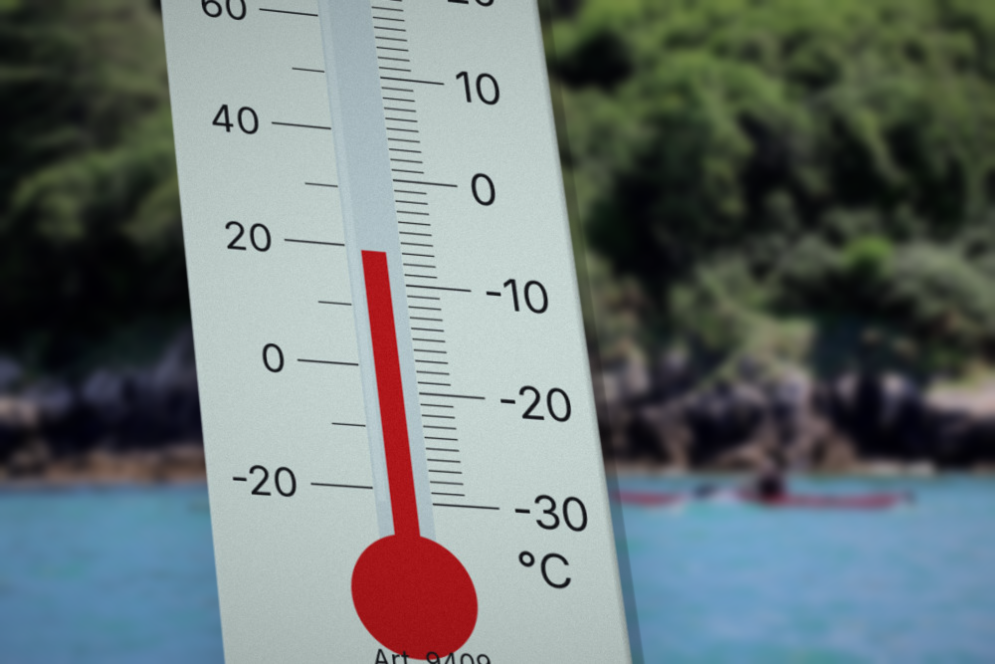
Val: -7
